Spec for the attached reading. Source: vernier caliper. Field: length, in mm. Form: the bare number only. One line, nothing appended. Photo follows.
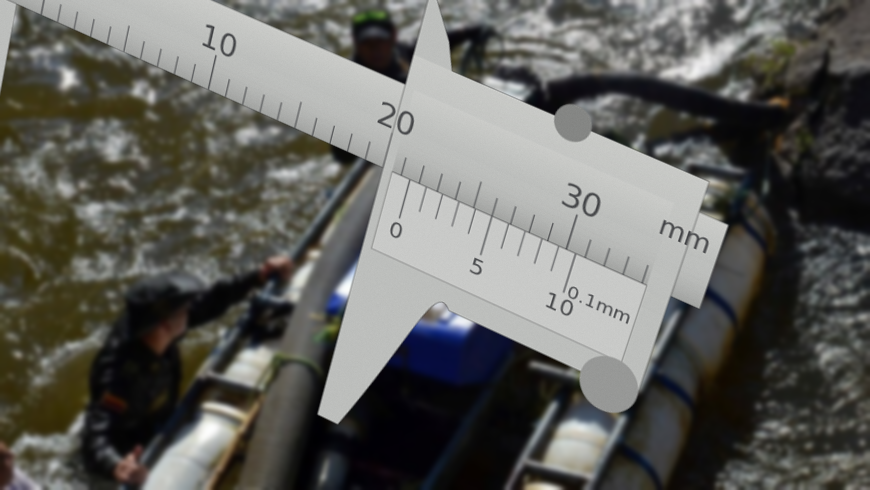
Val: 21.5
